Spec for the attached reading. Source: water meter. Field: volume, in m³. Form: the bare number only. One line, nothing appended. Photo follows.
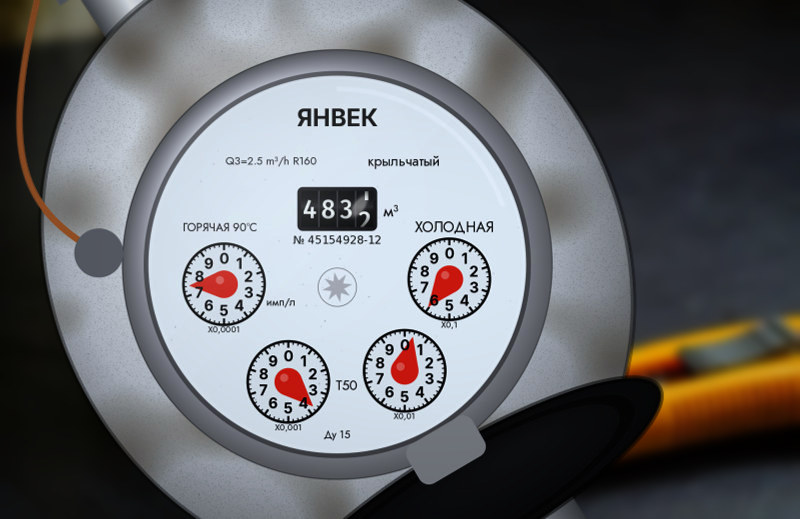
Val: 4831.6037
